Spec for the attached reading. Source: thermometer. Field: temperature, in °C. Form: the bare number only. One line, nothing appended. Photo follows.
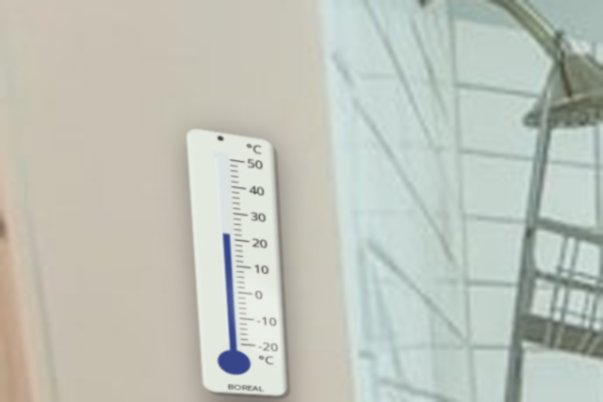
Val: 22
